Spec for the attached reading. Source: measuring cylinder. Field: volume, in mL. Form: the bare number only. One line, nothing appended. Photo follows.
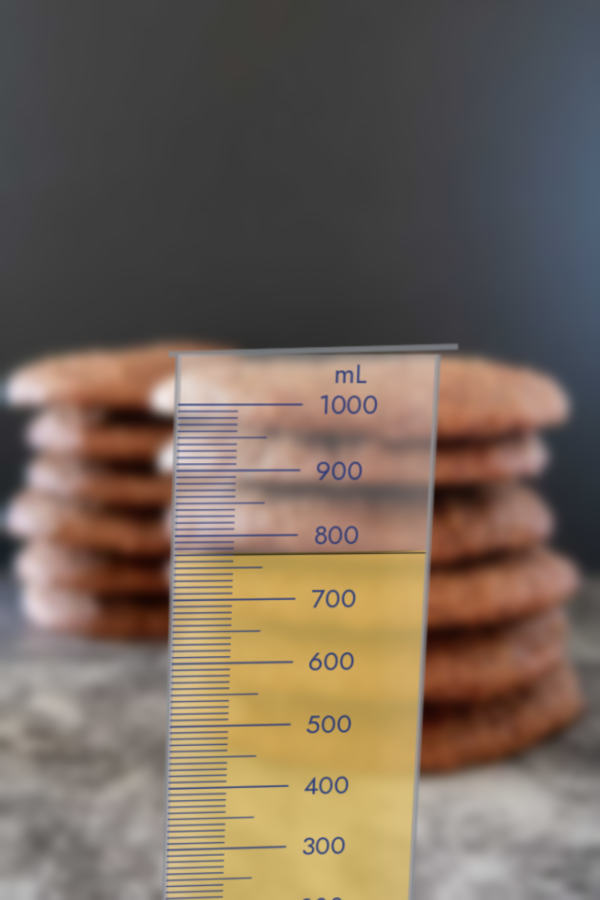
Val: 770
